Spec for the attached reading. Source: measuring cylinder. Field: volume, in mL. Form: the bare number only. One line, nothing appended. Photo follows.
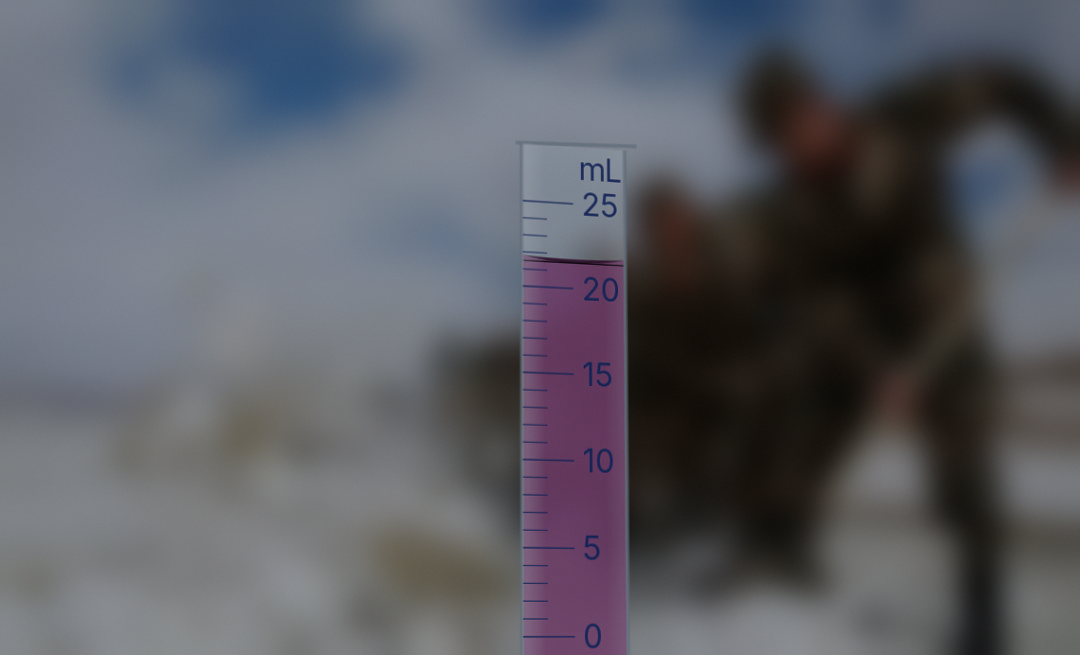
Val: 21.5
